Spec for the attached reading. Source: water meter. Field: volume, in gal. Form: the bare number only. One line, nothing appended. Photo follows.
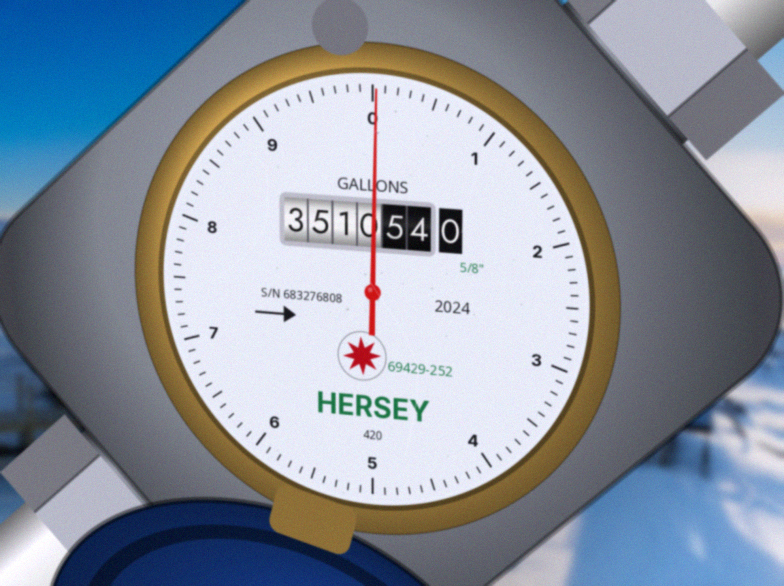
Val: 3510540.0
